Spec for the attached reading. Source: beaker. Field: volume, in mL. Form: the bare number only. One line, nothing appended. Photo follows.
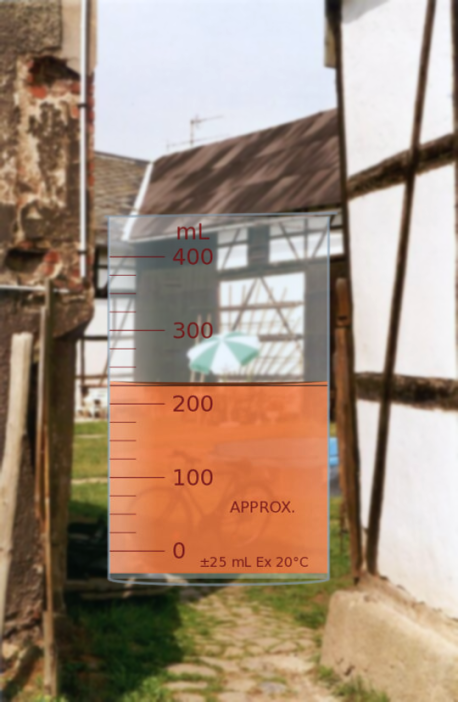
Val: 225
